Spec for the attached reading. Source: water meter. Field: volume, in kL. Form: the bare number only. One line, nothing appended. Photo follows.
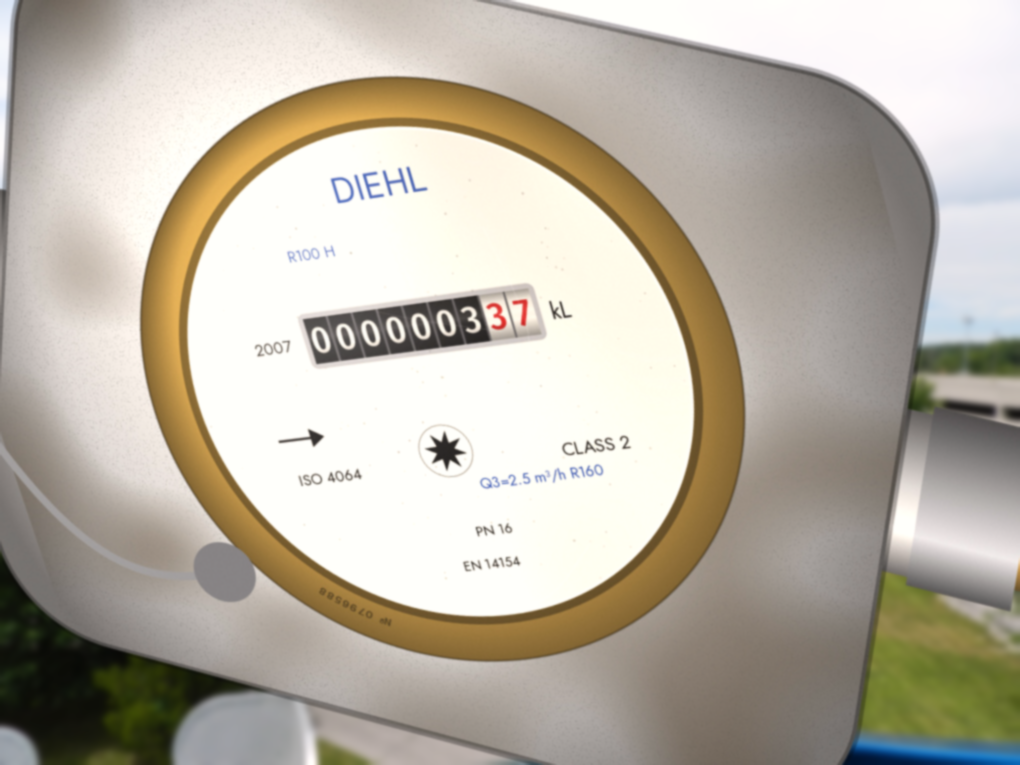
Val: 3.37
